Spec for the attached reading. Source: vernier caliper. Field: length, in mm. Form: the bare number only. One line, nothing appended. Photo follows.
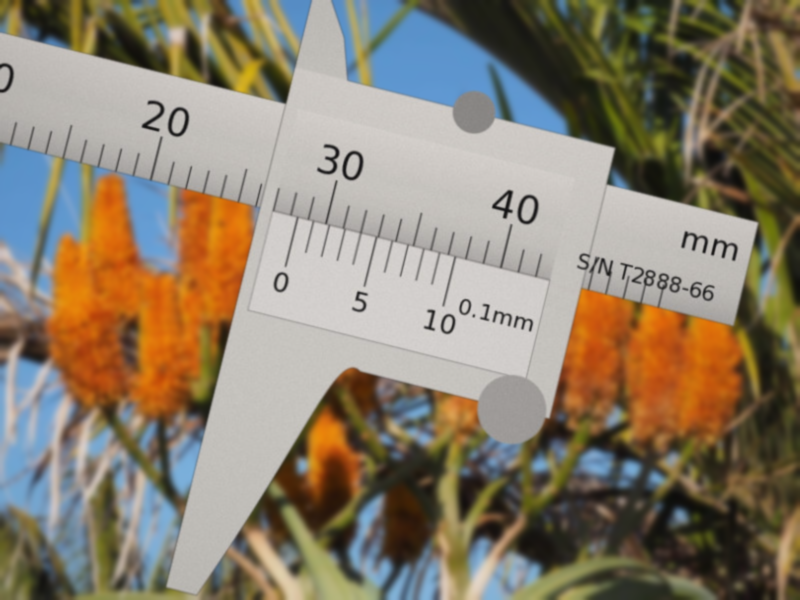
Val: 28.4
